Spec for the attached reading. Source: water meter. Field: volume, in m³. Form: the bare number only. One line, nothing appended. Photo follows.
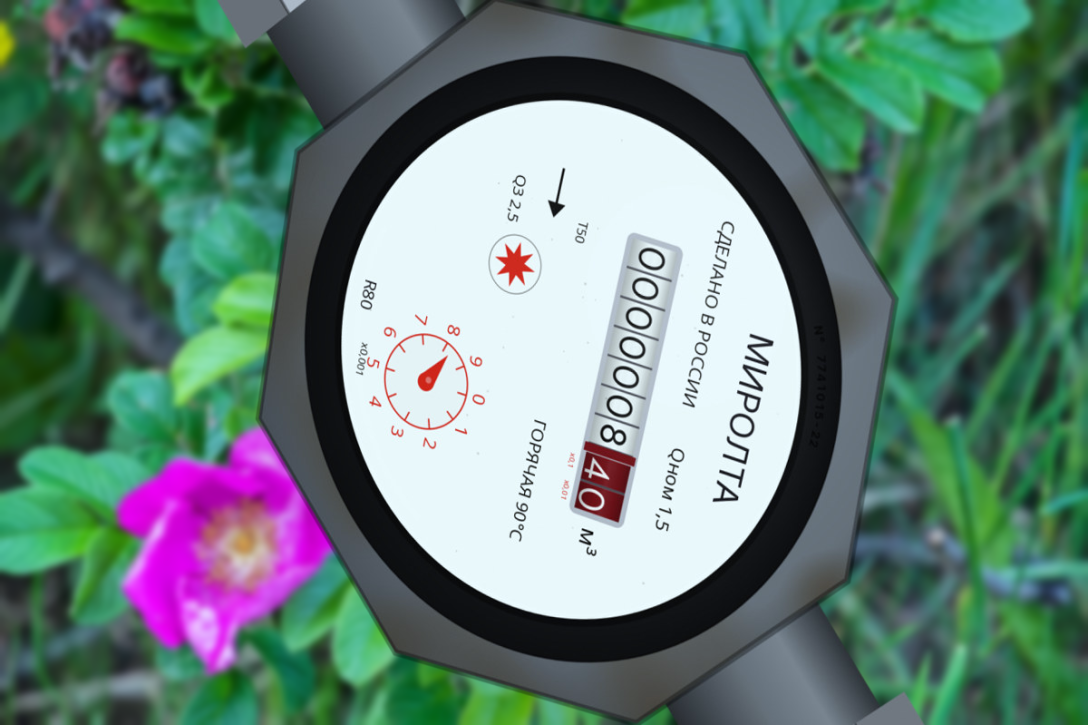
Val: 8.398
